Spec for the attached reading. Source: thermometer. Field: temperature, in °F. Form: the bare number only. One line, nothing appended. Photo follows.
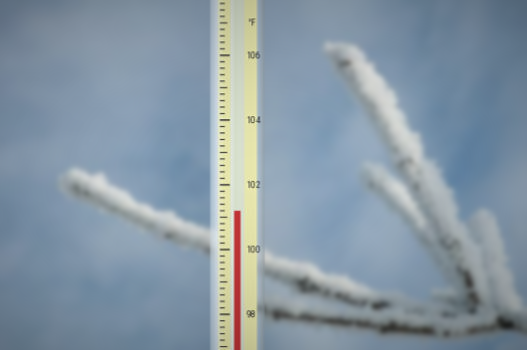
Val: 101.2
